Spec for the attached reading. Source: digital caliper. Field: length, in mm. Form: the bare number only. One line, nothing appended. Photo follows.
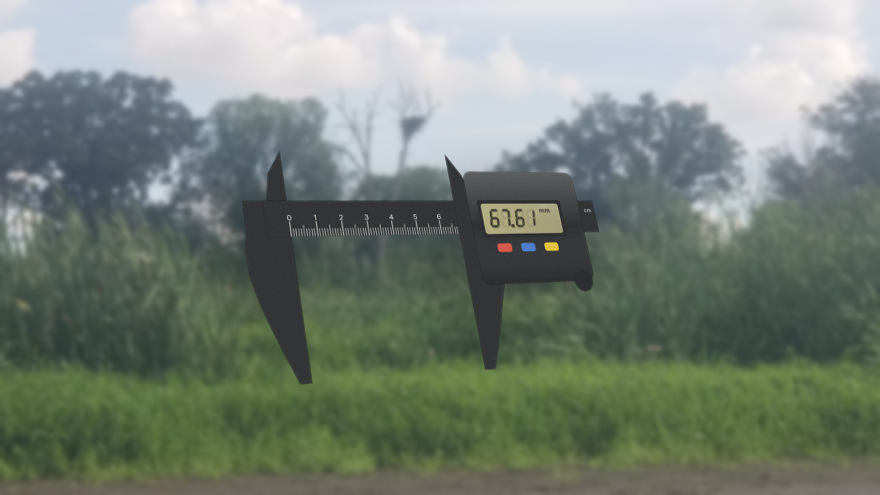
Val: 67.61
